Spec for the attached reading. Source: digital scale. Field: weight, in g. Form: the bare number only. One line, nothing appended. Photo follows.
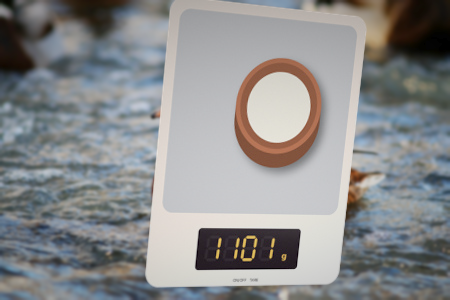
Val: 1101
